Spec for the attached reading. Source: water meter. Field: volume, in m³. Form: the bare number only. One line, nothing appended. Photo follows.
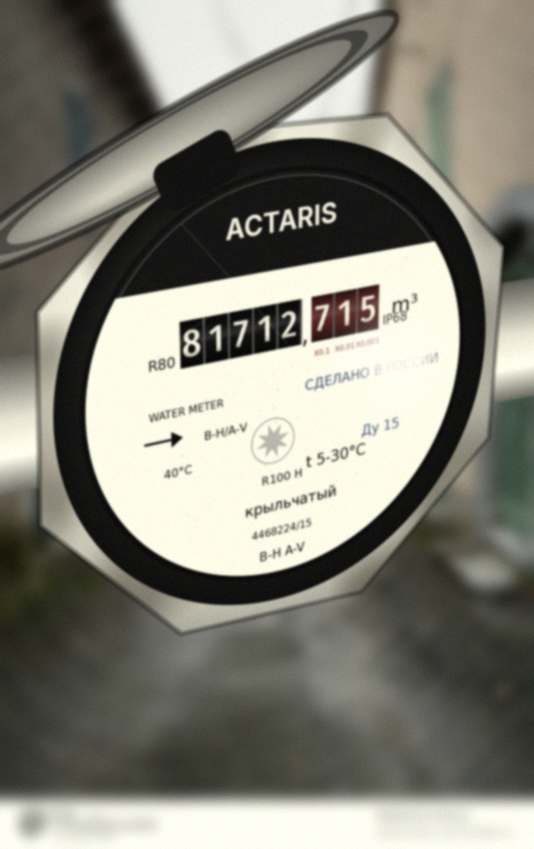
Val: 81712.715
